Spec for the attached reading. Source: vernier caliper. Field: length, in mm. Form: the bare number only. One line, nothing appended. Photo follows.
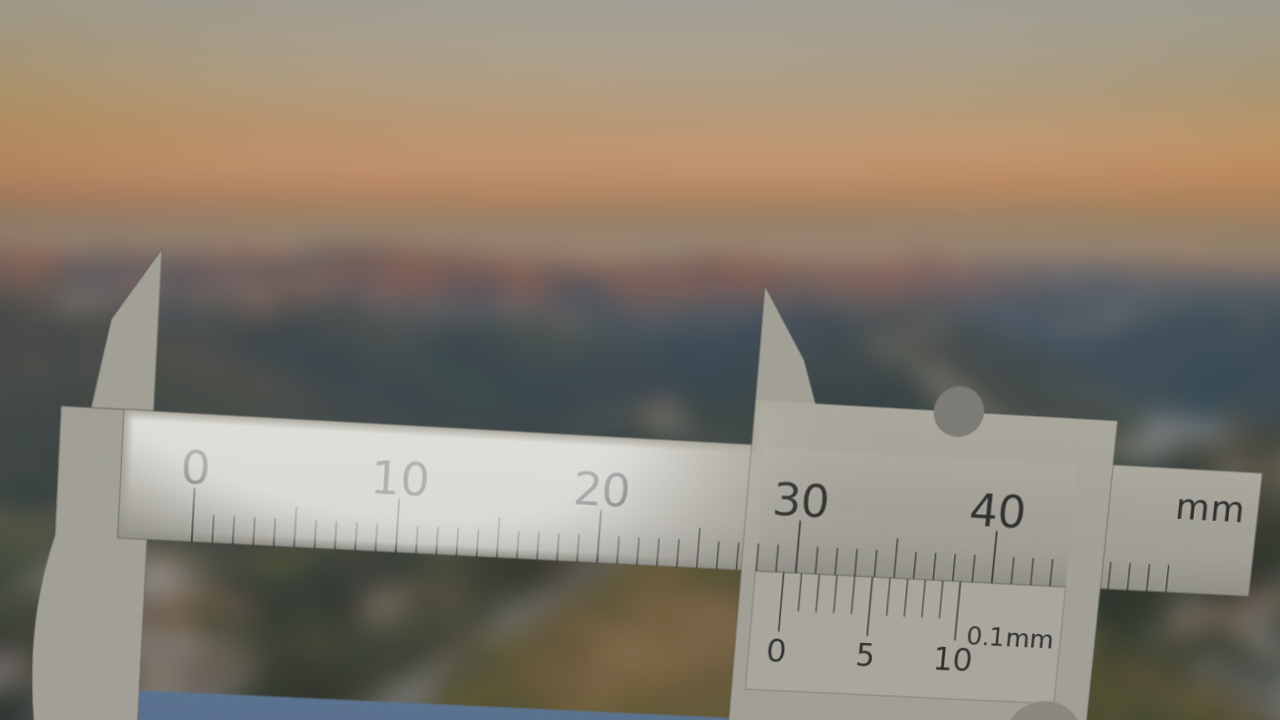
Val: 29.4
